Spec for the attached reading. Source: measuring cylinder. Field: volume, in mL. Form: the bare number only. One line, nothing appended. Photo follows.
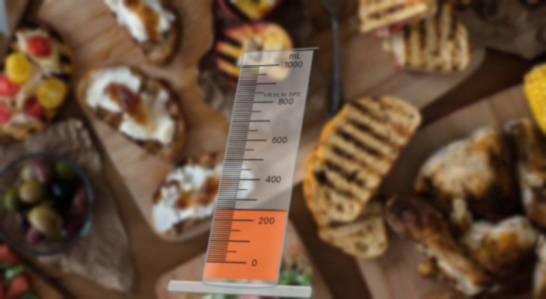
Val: 250
